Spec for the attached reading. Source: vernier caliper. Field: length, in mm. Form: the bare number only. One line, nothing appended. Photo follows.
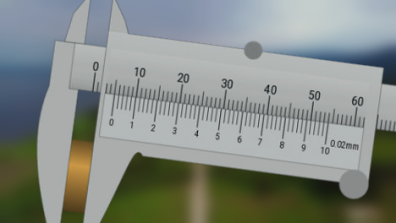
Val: 5.0
